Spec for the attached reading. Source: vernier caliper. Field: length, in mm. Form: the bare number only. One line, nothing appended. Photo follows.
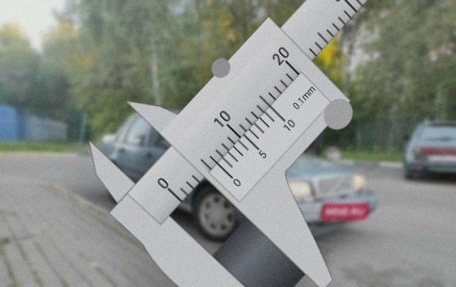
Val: 6.0
